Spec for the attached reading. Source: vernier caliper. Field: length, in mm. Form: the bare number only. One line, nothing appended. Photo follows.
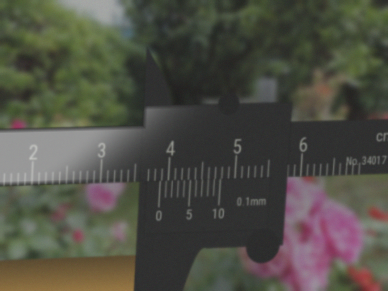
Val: 38.8
